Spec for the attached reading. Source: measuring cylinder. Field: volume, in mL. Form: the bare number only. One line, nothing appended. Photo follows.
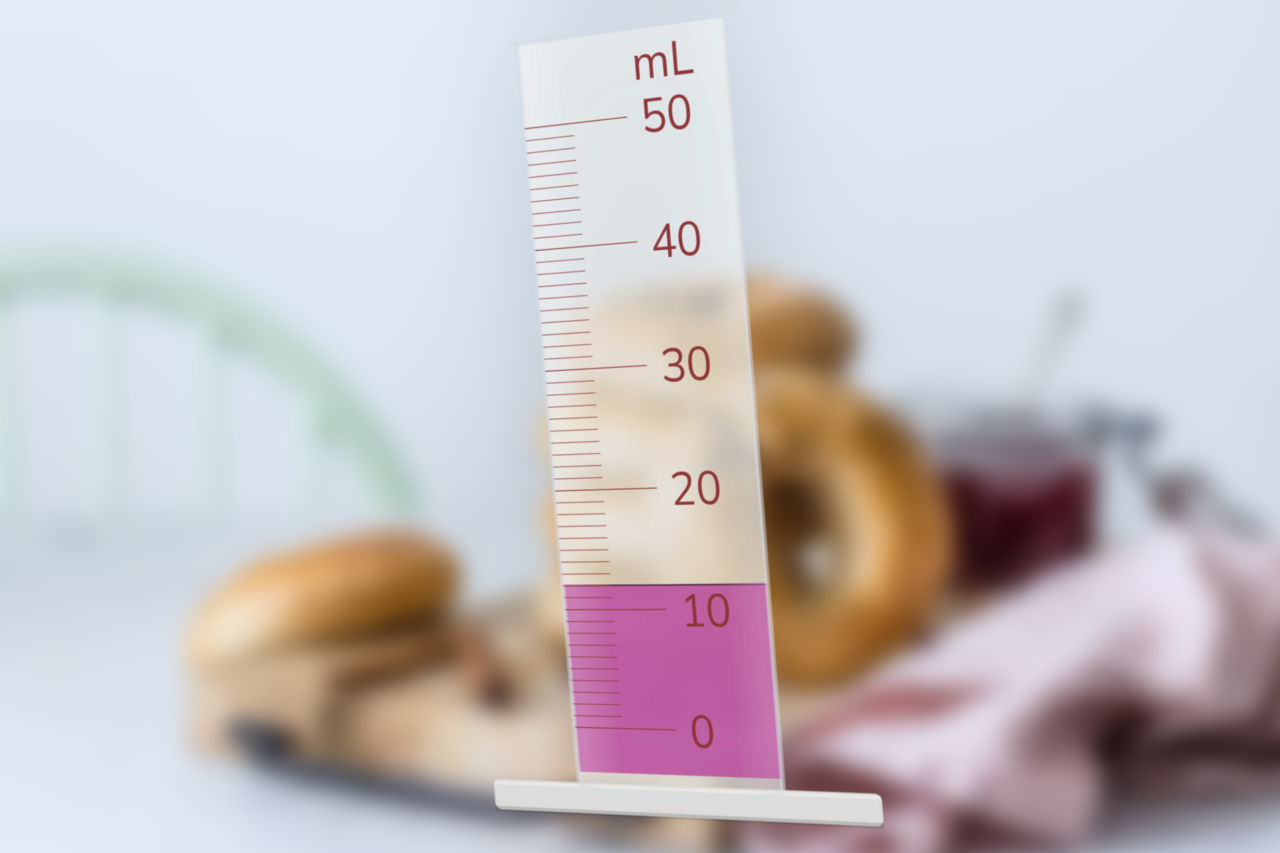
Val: 12
